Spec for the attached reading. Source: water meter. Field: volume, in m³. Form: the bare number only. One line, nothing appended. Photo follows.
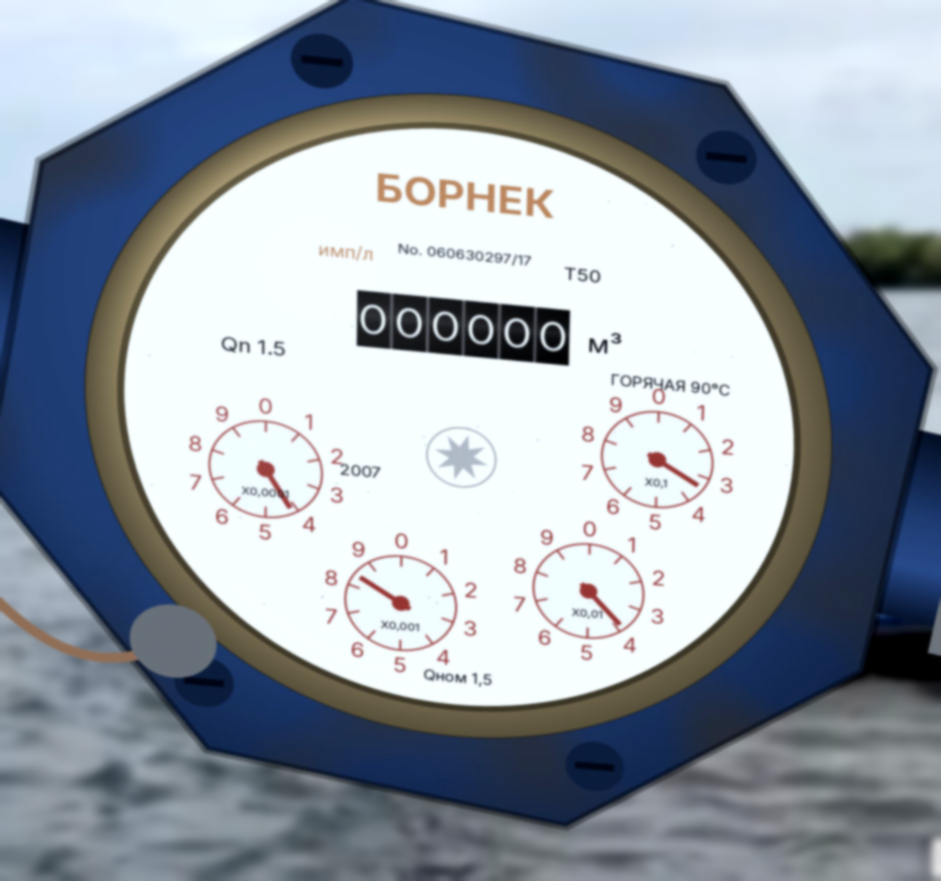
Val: 0.3384
